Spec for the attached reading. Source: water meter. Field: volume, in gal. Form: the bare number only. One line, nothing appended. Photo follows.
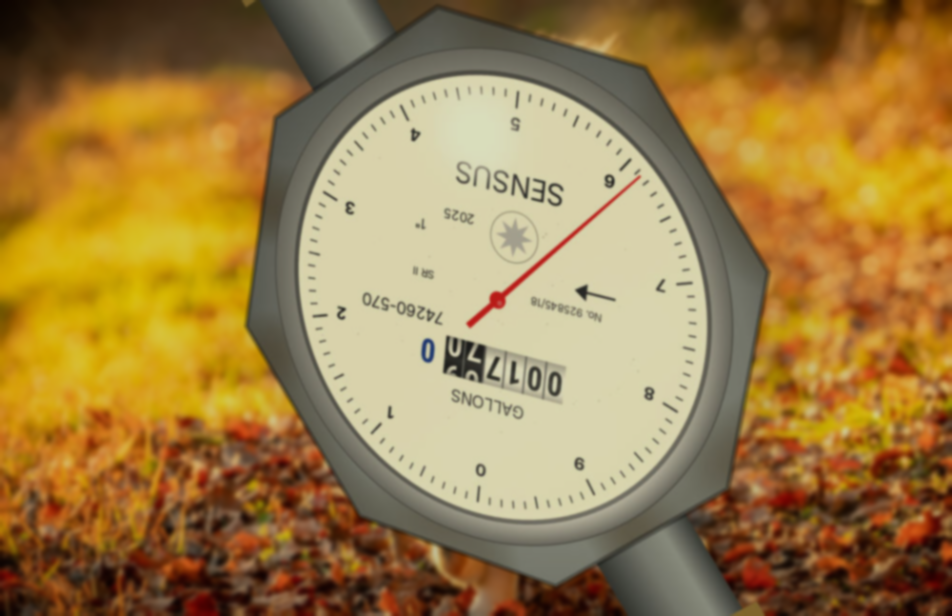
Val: 17696.1
